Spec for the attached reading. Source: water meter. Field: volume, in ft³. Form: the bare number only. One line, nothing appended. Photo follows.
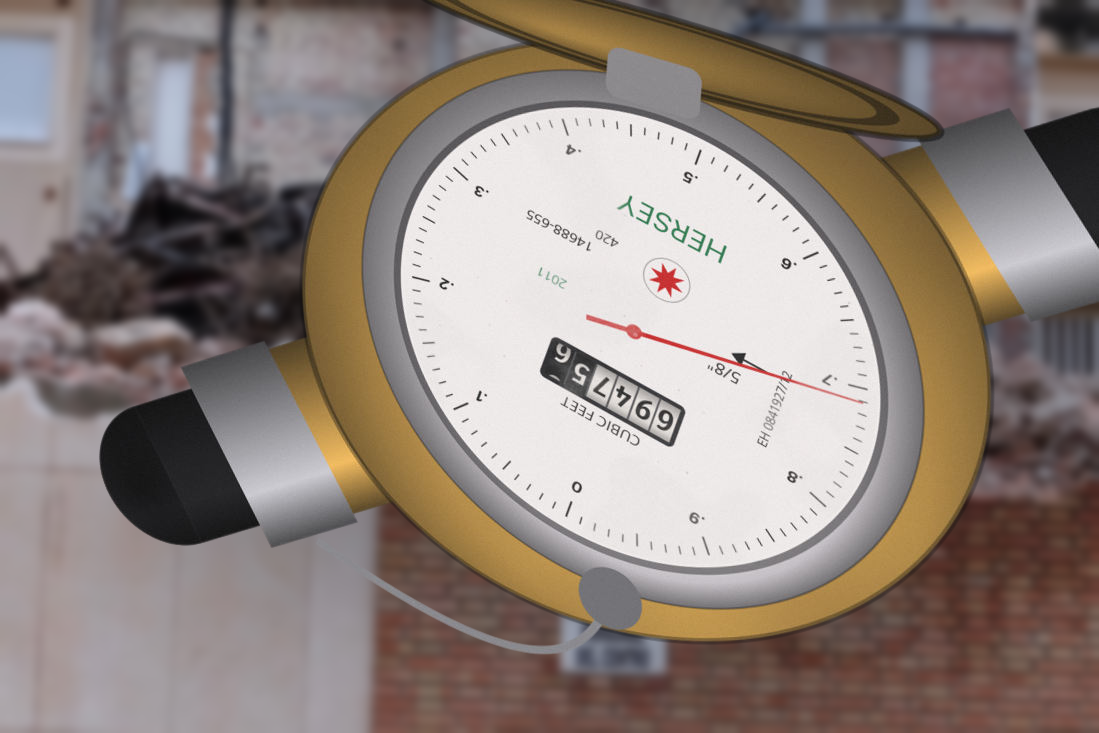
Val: 694755.71
